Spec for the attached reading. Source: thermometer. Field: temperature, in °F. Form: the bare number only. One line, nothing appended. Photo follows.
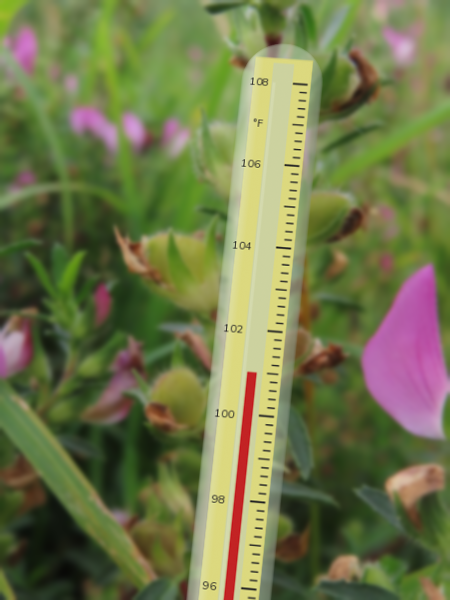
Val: 101
